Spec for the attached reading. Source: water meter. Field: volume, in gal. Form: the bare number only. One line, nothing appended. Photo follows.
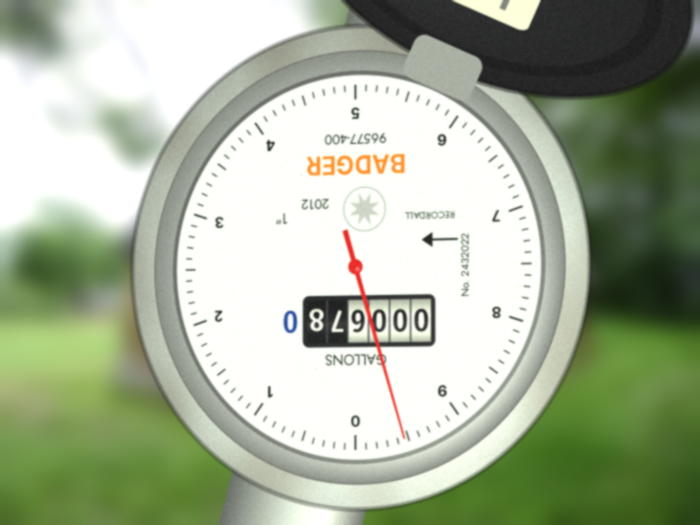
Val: 6779.5
